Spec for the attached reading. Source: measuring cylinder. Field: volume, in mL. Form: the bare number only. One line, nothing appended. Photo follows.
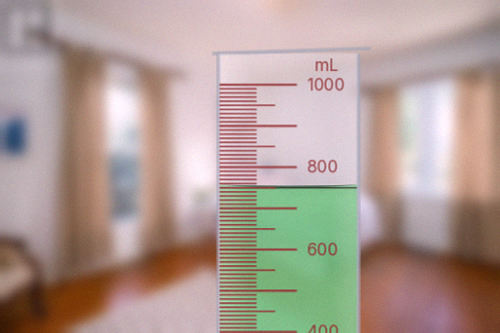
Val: 750
